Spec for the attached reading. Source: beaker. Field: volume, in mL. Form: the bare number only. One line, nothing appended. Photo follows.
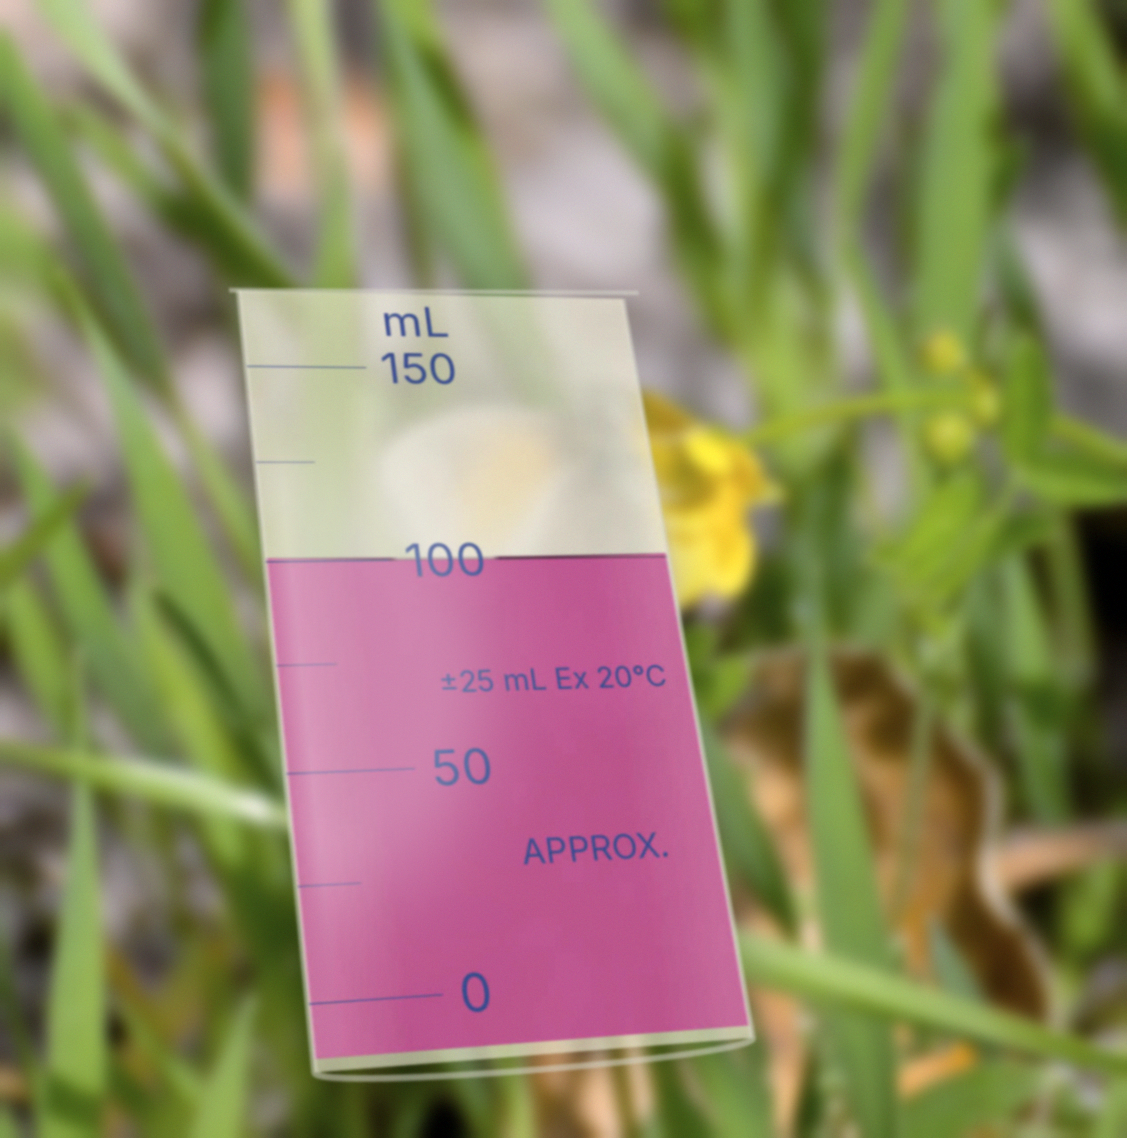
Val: 100
